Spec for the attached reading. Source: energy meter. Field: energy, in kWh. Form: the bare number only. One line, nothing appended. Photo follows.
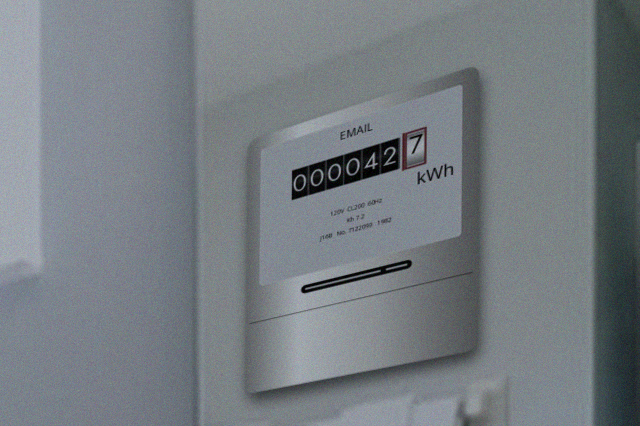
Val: 42.7
